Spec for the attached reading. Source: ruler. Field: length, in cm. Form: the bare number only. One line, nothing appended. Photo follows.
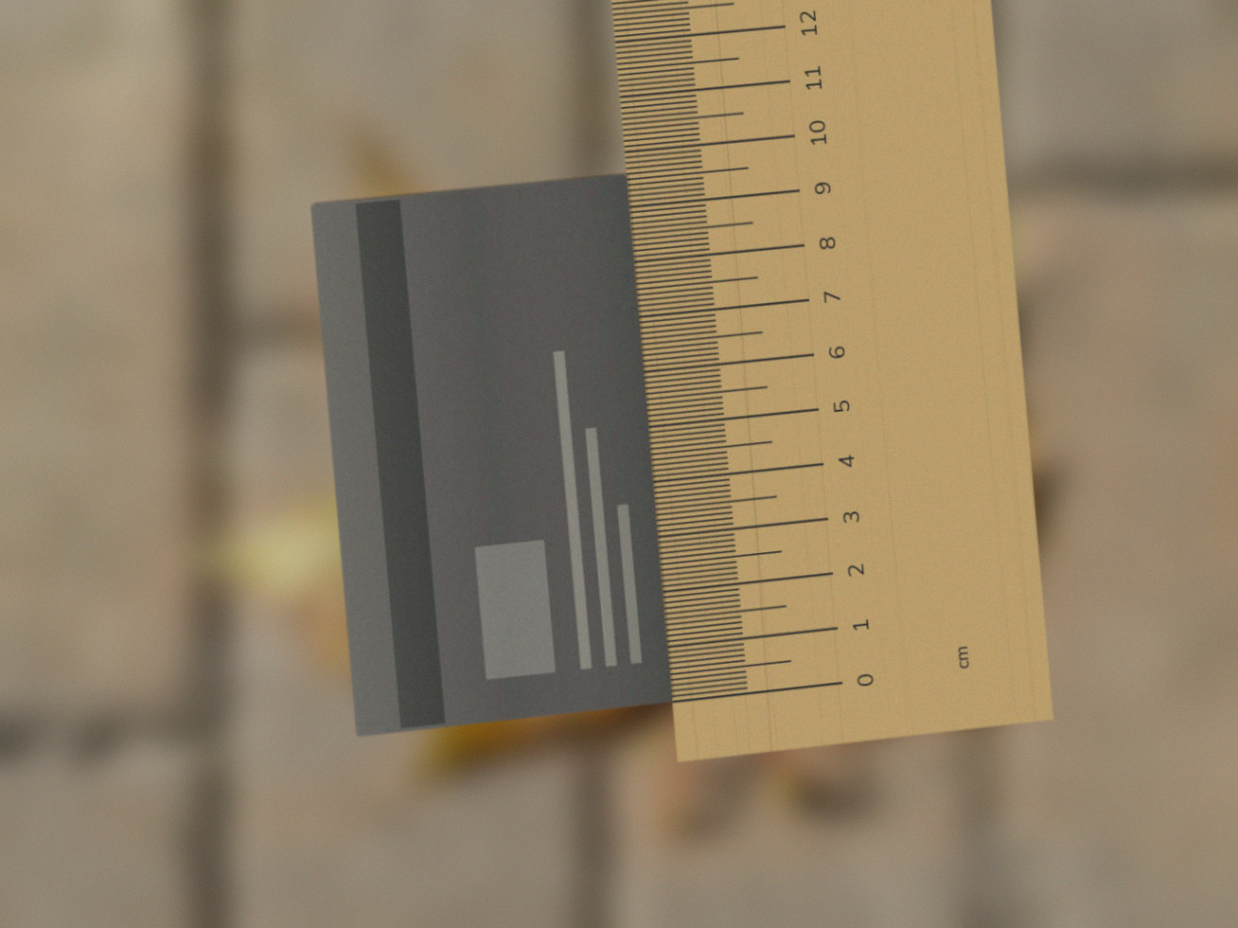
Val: 9.6
